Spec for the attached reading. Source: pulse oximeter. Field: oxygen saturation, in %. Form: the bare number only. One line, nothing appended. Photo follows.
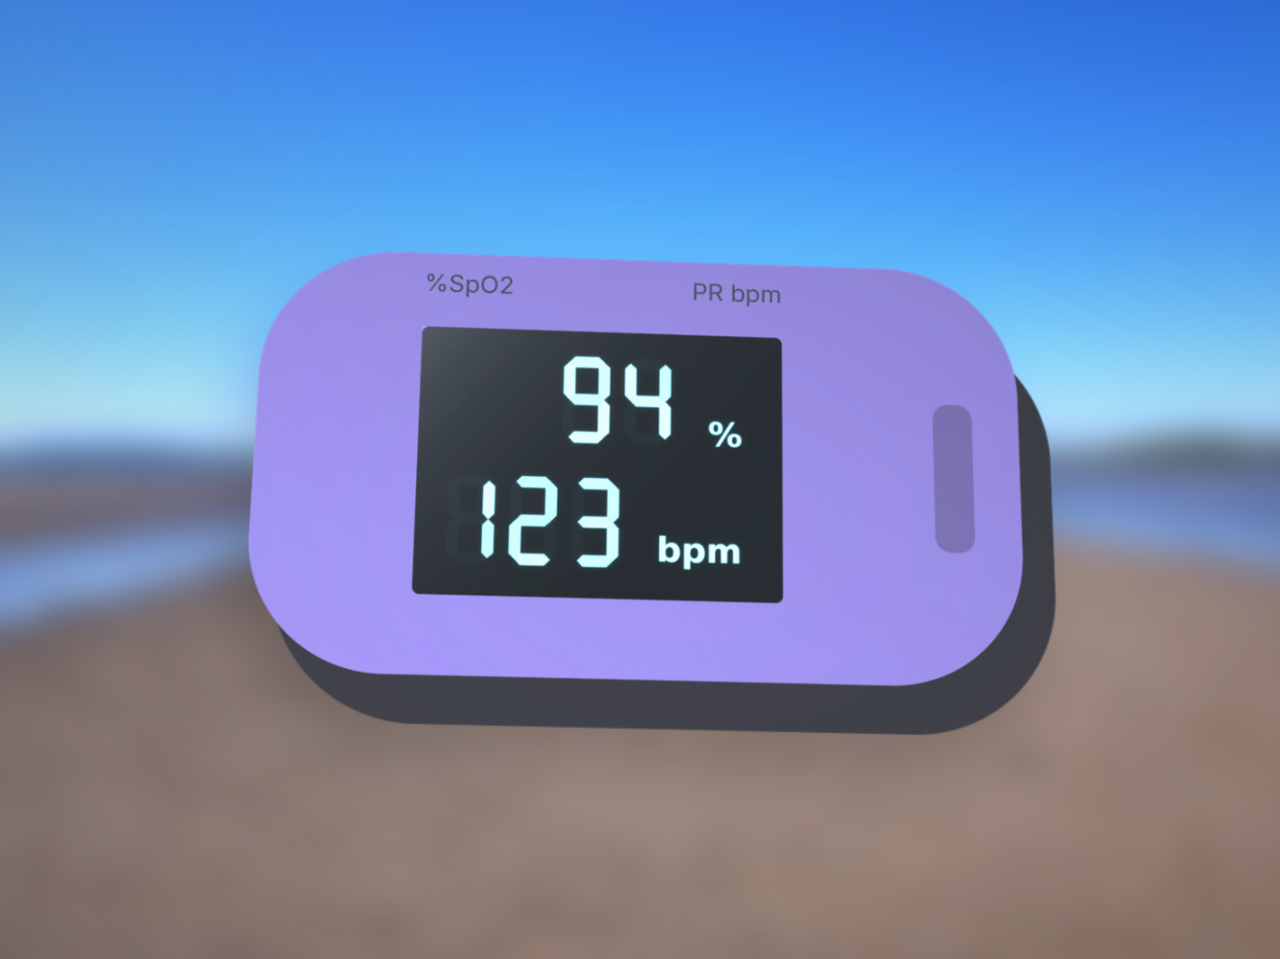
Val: 94
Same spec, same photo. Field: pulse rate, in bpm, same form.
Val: 123
